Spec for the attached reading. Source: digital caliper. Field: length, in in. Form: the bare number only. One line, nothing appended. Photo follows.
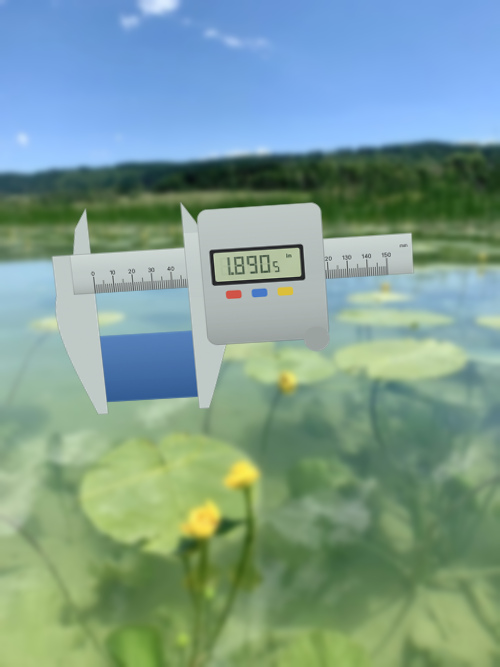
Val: 1.8905
